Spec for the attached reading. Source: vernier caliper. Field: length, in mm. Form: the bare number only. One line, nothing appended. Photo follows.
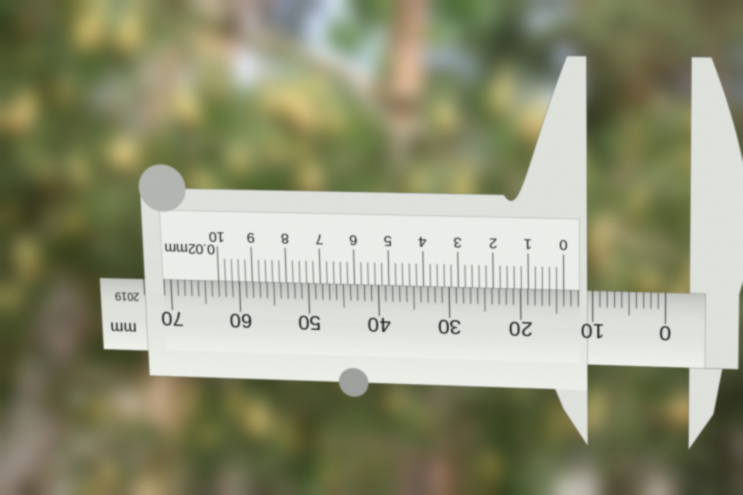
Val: 14.0
